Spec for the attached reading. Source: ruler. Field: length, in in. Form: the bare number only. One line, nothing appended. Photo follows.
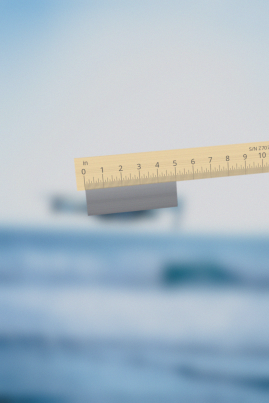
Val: 5
